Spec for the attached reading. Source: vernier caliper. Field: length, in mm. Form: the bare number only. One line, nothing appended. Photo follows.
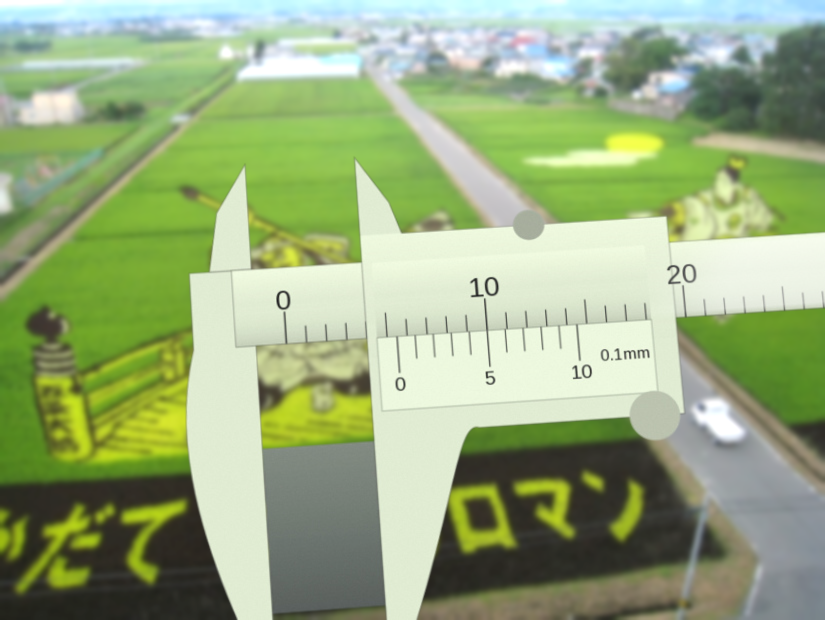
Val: 5.5
